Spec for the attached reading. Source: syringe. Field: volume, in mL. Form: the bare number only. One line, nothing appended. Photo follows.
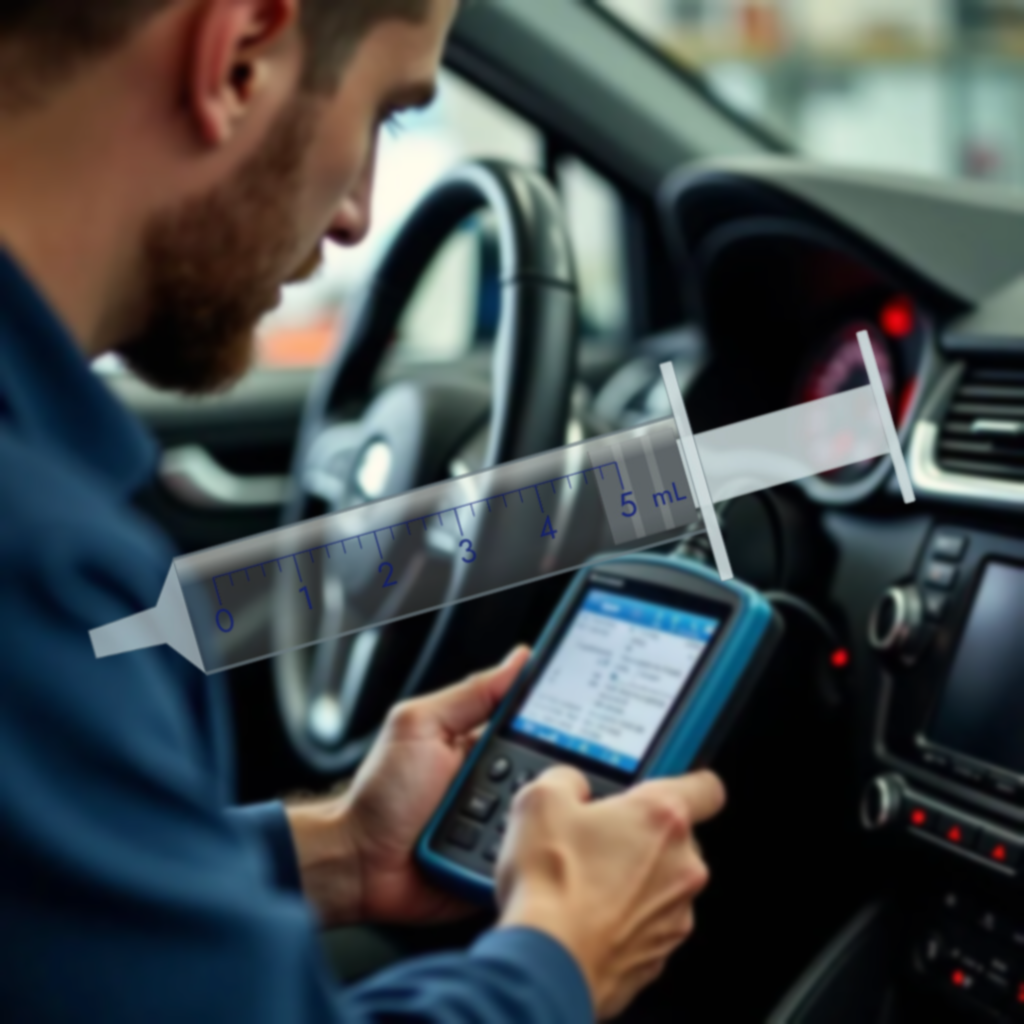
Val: 4.7
